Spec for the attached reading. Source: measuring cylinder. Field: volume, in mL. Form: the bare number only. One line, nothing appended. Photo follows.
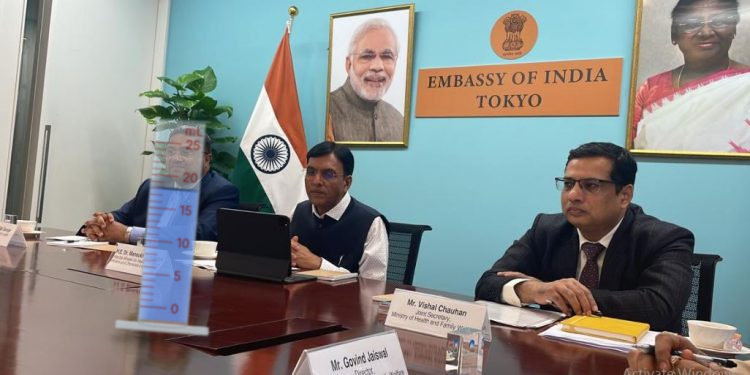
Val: 18
